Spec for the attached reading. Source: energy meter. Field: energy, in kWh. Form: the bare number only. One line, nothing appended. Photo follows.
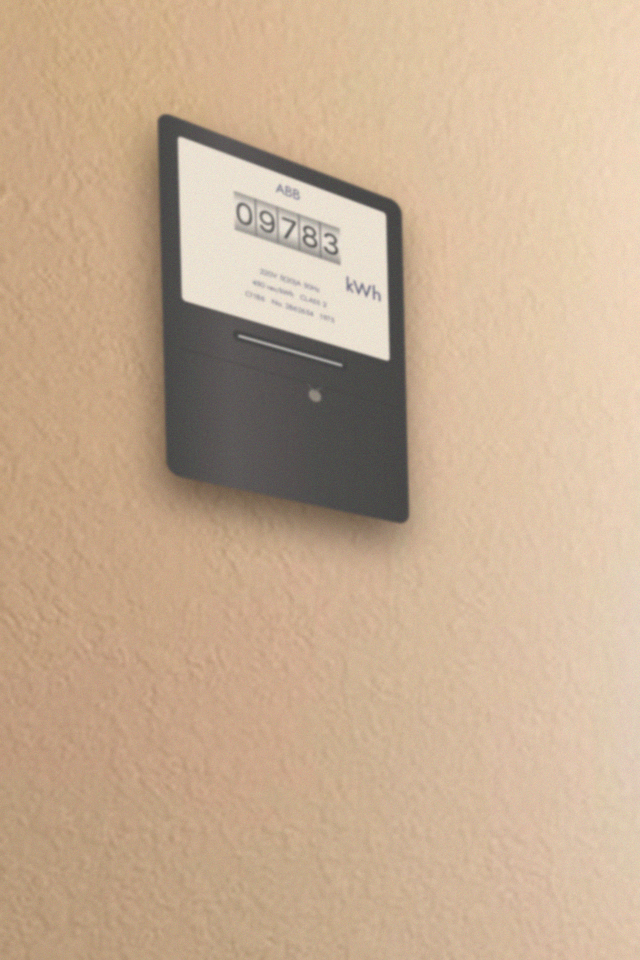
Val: 9783
